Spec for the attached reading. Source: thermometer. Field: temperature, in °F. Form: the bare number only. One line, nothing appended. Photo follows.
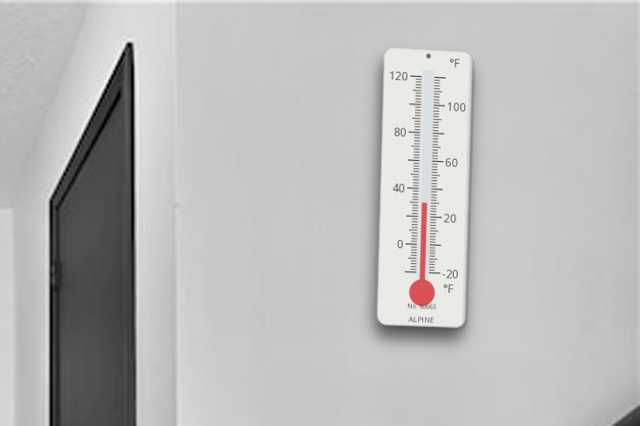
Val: 30
